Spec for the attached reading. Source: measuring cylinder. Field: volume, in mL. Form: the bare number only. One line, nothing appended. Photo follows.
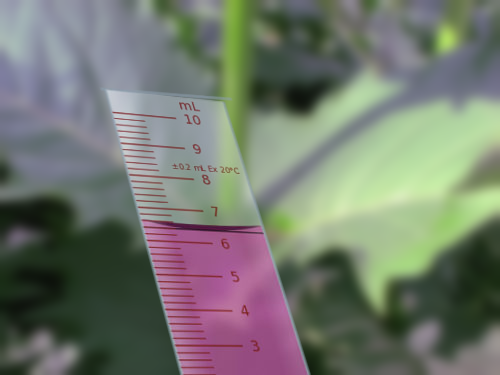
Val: 6.4
